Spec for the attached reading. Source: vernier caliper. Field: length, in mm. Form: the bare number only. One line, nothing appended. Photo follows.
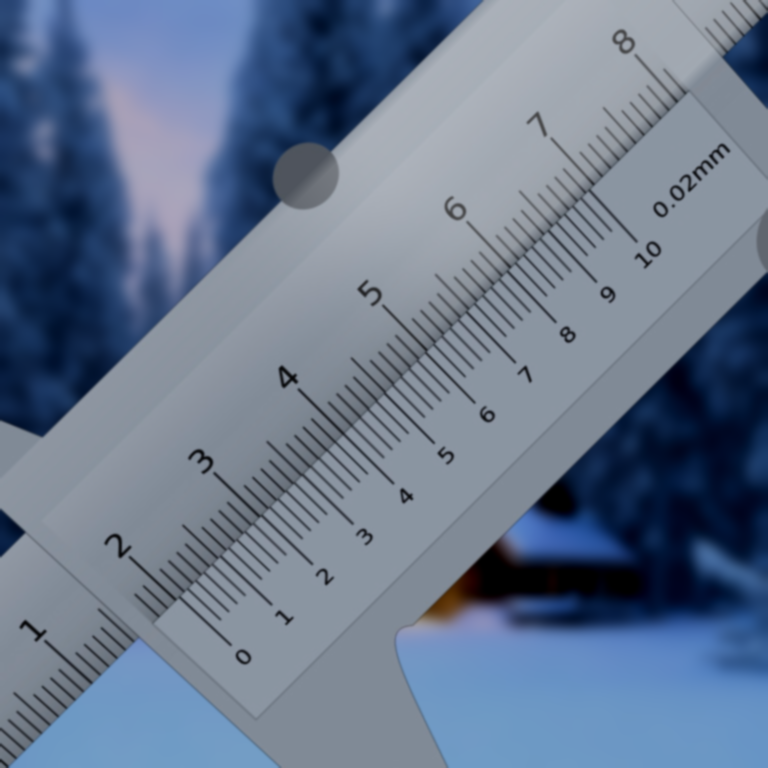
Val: 20.4
